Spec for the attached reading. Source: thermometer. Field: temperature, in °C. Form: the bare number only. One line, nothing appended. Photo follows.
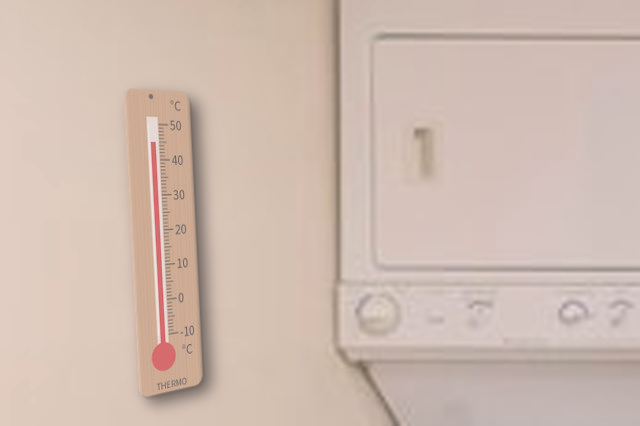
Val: 45
